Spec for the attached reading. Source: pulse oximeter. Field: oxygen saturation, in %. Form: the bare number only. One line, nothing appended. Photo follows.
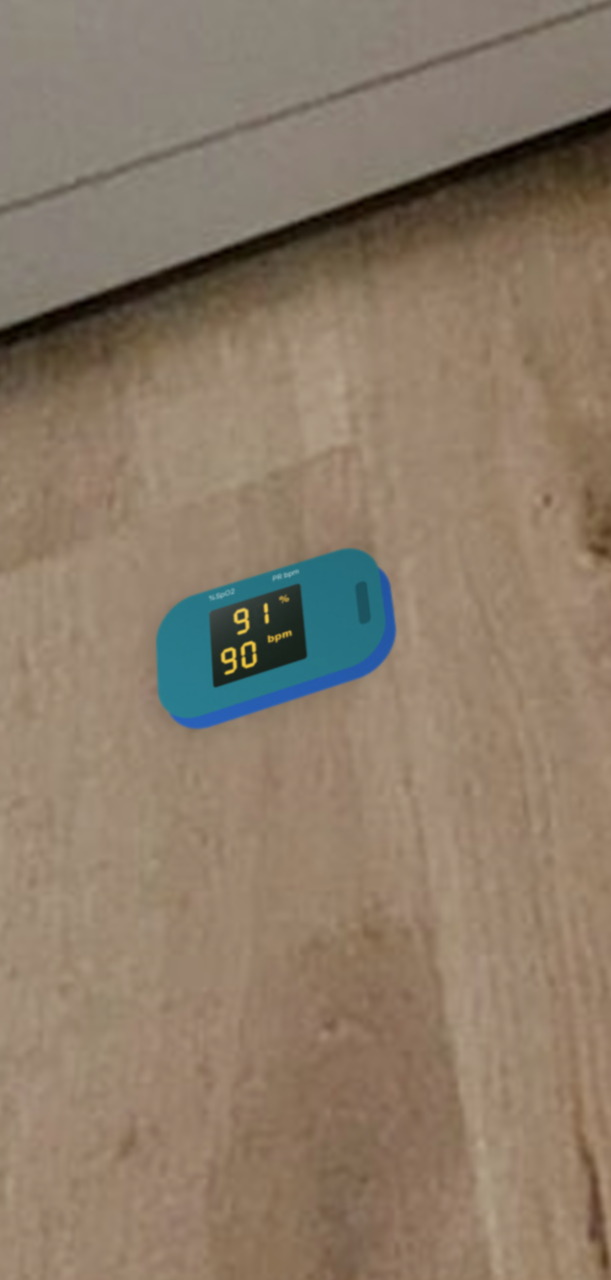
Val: 91
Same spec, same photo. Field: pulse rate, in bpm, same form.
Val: 90
